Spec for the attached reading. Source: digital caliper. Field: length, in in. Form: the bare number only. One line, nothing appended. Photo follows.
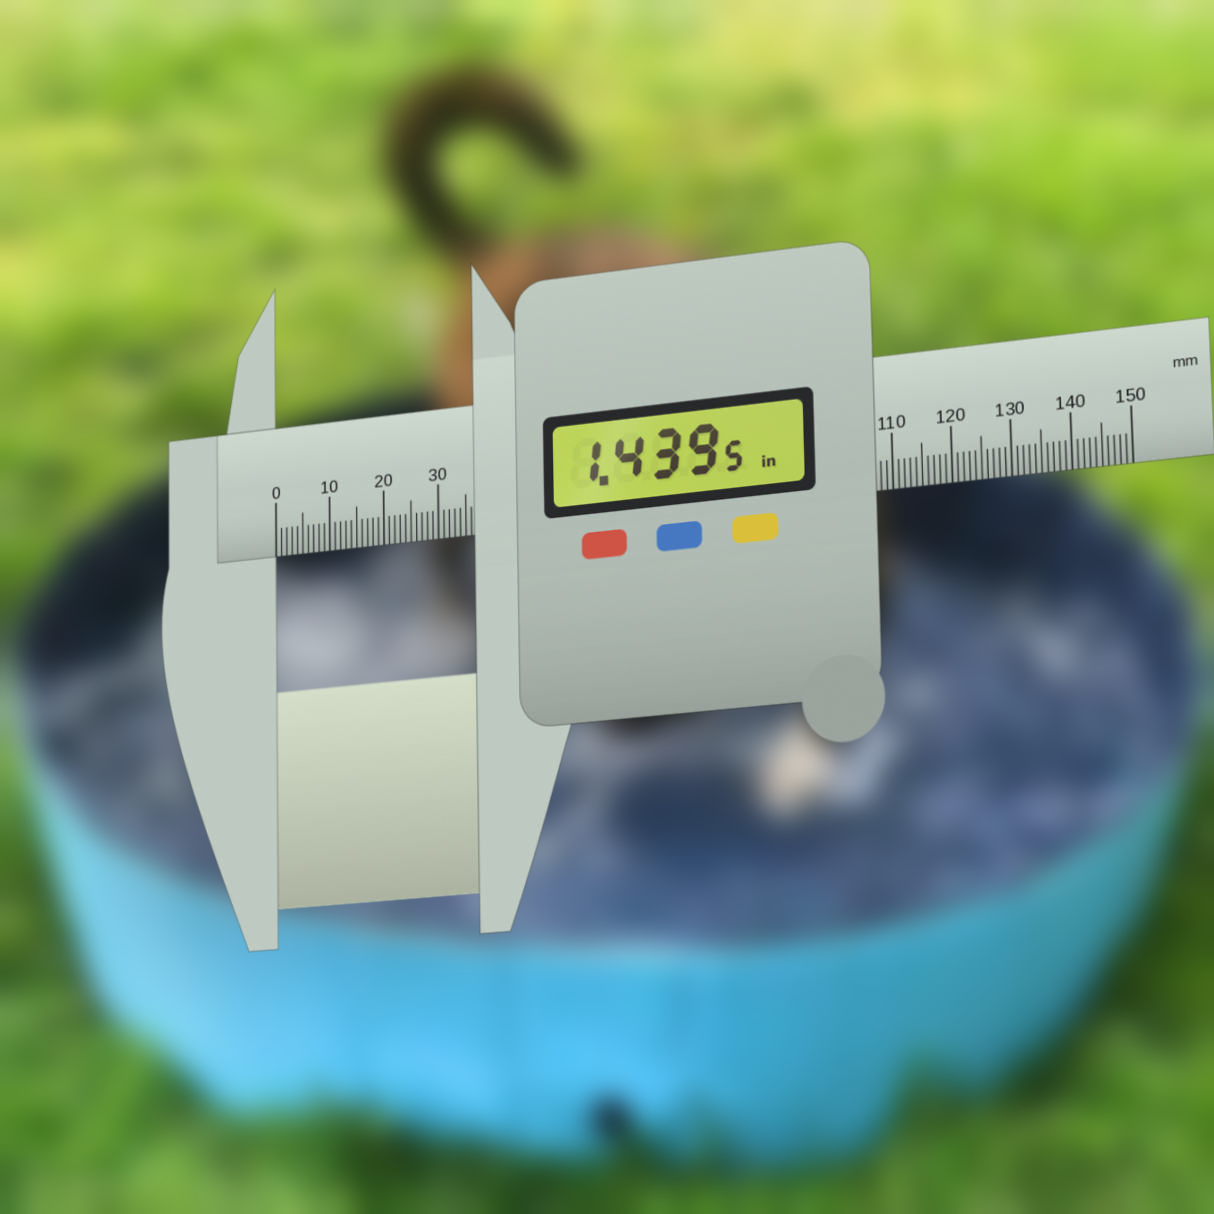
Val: 1.4395
